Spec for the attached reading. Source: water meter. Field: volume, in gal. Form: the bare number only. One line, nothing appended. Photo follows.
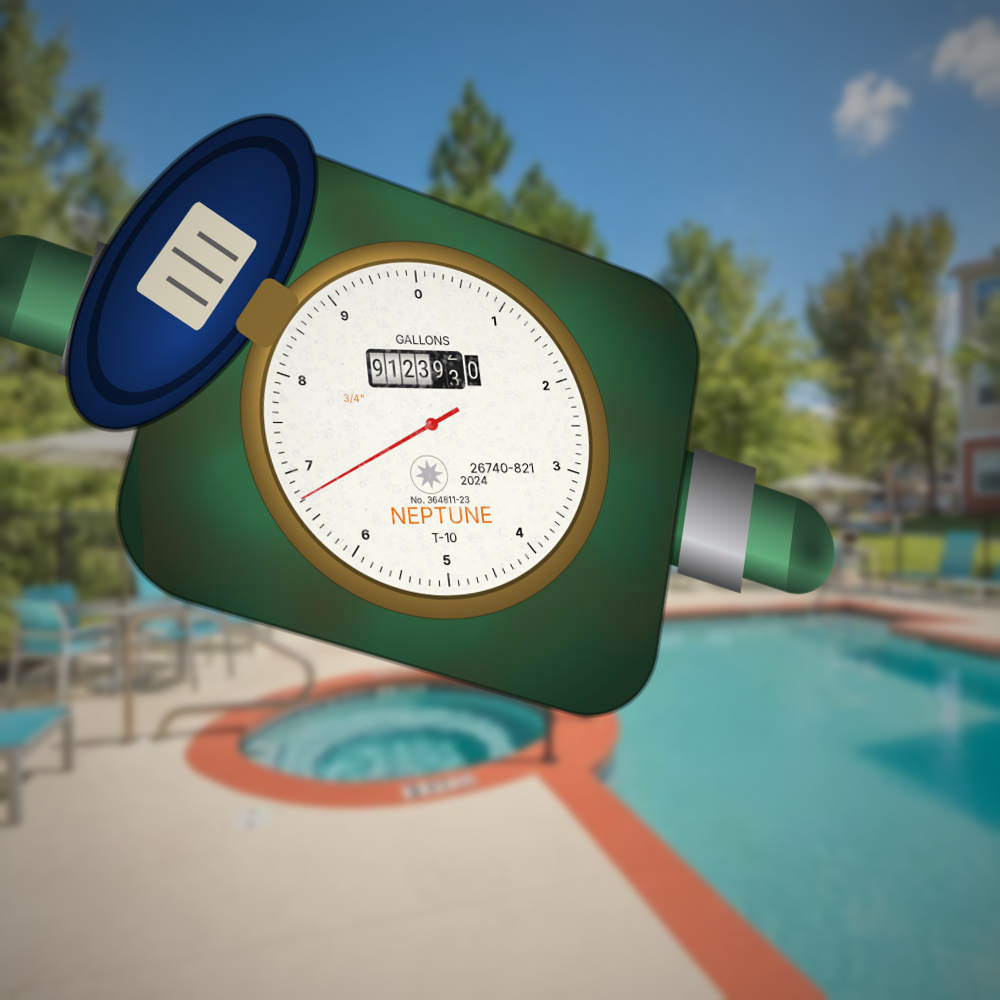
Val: 9123926.7
